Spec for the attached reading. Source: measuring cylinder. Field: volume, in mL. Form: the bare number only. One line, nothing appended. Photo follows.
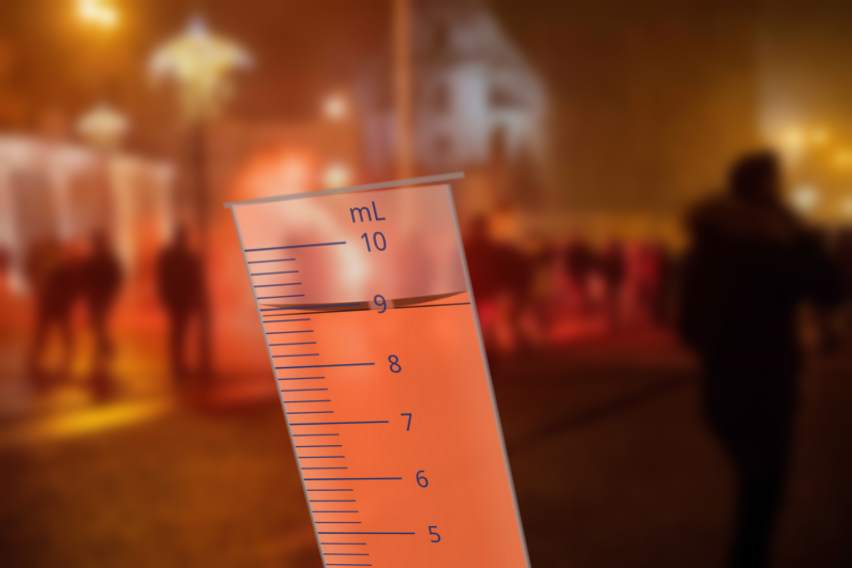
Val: 8.9
